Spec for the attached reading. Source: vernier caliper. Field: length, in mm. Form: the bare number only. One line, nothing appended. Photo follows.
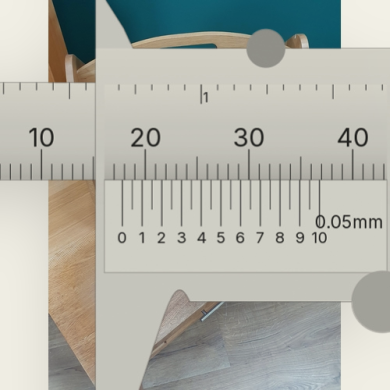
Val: 17.8
